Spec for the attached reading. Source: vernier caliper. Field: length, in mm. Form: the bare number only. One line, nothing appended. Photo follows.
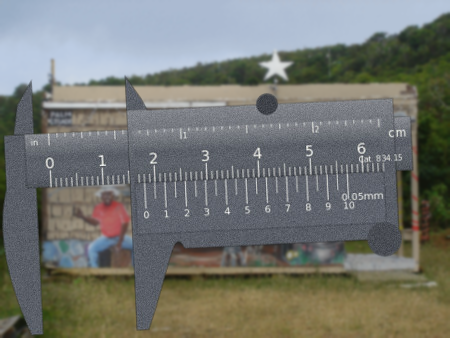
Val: 18.0
